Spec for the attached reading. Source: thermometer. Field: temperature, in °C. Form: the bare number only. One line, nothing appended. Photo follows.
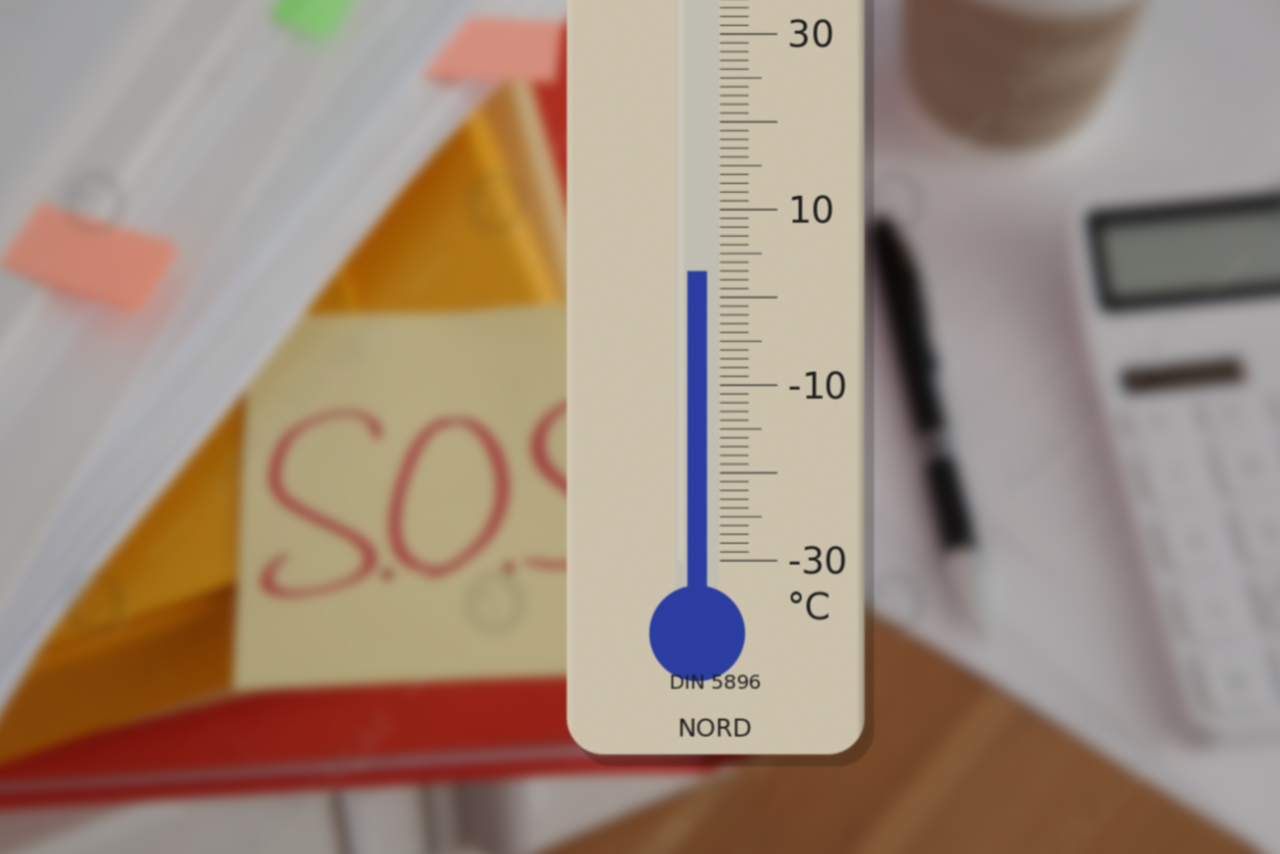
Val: 3
